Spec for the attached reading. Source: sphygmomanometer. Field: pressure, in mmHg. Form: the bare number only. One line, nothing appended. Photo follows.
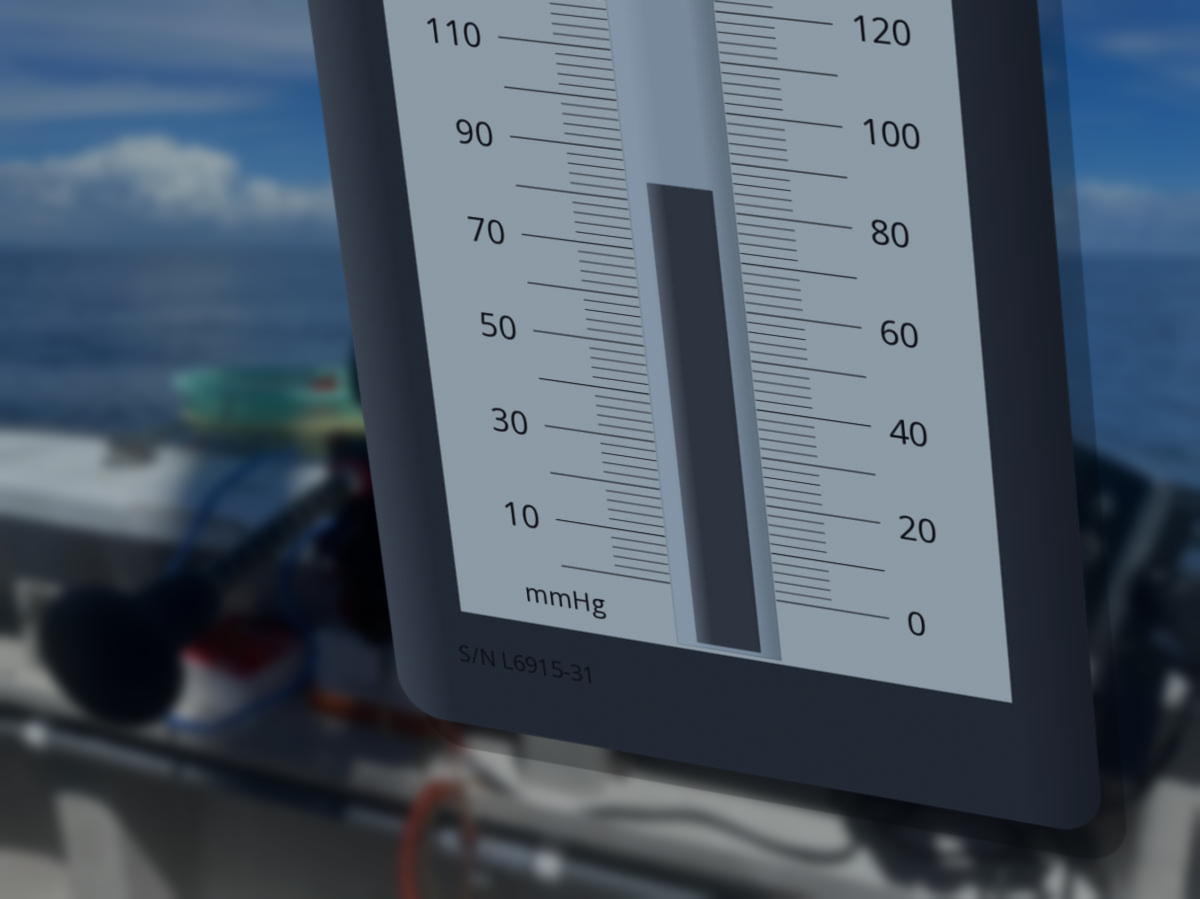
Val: 84
